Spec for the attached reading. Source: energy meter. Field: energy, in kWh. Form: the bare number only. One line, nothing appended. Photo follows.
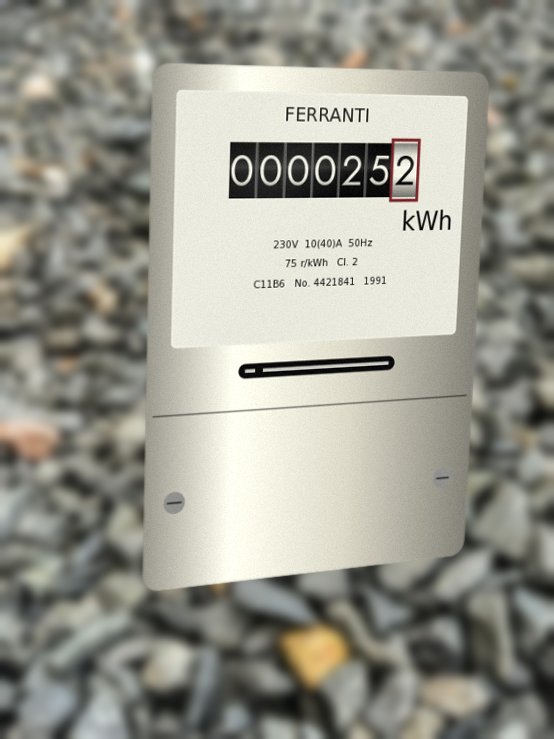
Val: 25.2
